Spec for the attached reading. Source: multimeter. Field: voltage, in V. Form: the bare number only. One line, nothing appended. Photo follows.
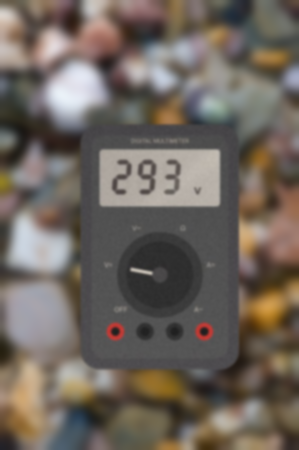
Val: 293
